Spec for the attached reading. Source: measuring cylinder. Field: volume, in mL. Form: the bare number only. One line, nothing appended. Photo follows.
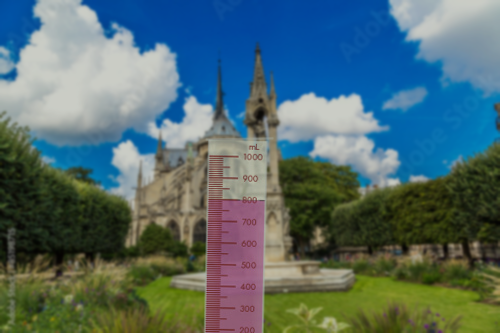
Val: 800
